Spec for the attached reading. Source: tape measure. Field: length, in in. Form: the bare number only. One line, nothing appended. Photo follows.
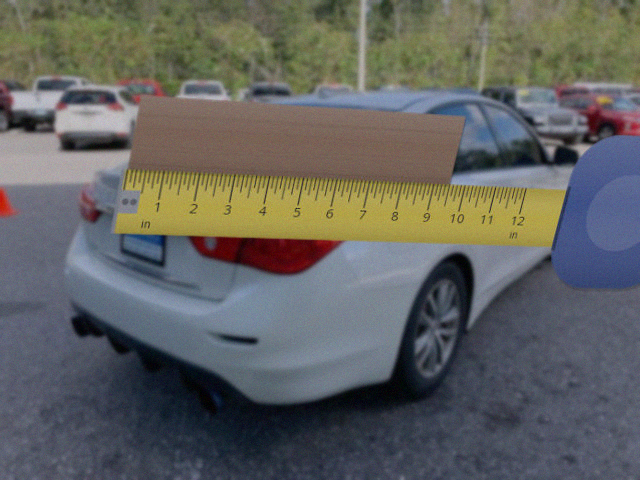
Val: 9.5
